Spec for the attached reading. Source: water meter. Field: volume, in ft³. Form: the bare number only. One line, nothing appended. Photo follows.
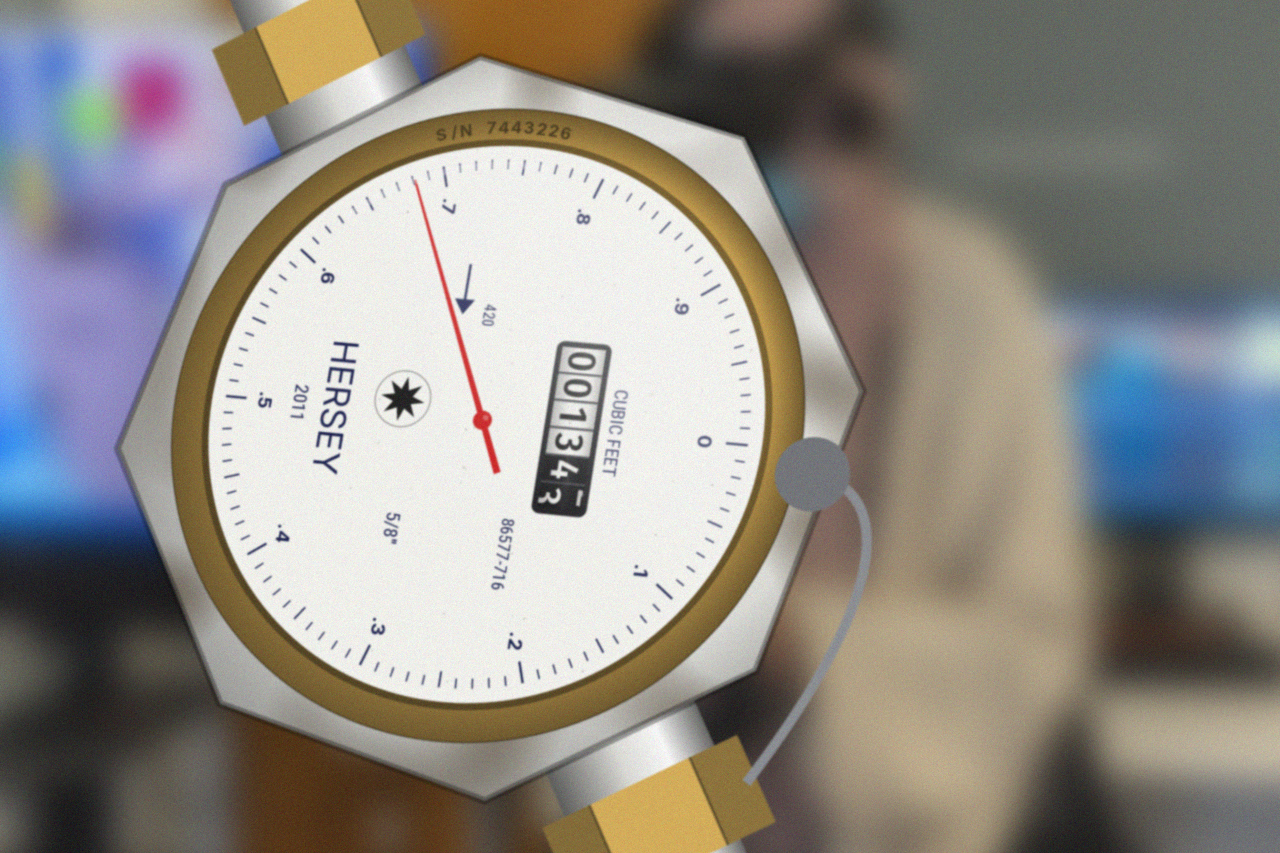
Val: 1342.68
